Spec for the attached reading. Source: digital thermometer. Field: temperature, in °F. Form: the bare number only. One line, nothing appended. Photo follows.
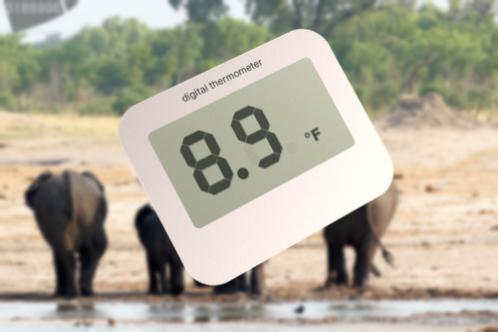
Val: 8.9
